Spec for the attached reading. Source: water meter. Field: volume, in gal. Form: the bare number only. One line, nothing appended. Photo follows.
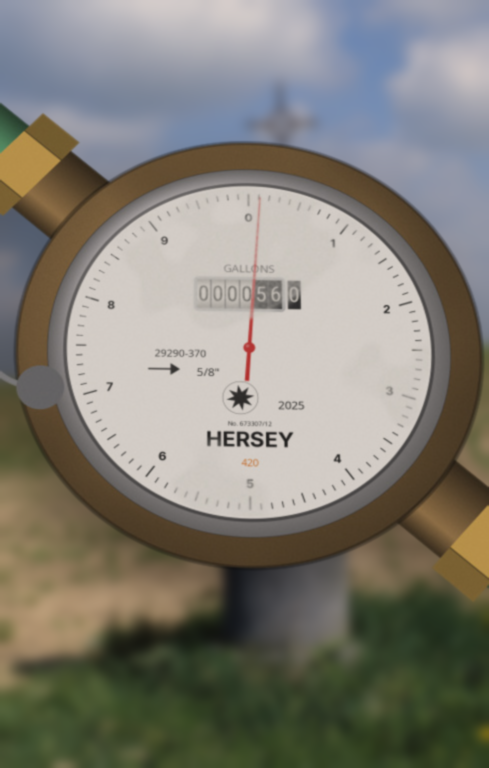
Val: 560.1
